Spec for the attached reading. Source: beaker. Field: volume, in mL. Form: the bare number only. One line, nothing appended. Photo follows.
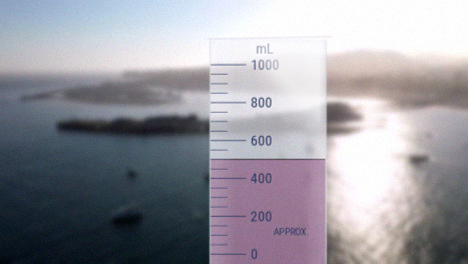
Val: 500
